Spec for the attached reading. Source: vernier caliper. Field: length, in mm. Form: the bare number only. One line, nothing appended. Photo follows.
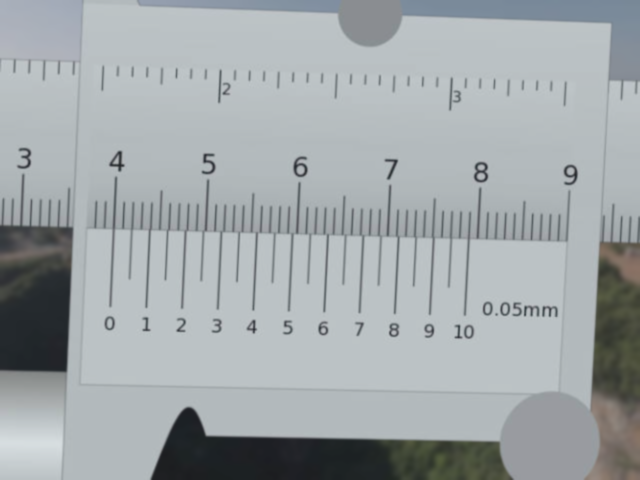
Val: 40.0
